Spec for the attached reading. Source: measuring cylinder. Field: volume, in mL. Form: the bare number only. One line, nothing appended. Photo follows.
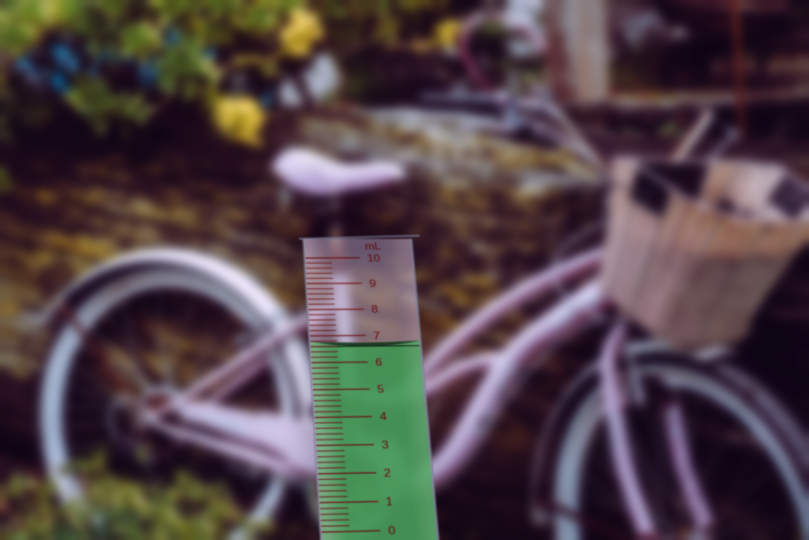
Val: 6.6
